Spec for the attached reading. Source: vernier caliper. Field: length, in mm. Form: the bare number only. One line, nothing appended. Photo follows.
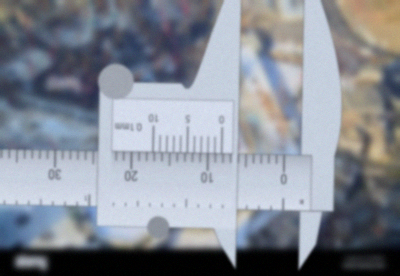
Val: 8.2
